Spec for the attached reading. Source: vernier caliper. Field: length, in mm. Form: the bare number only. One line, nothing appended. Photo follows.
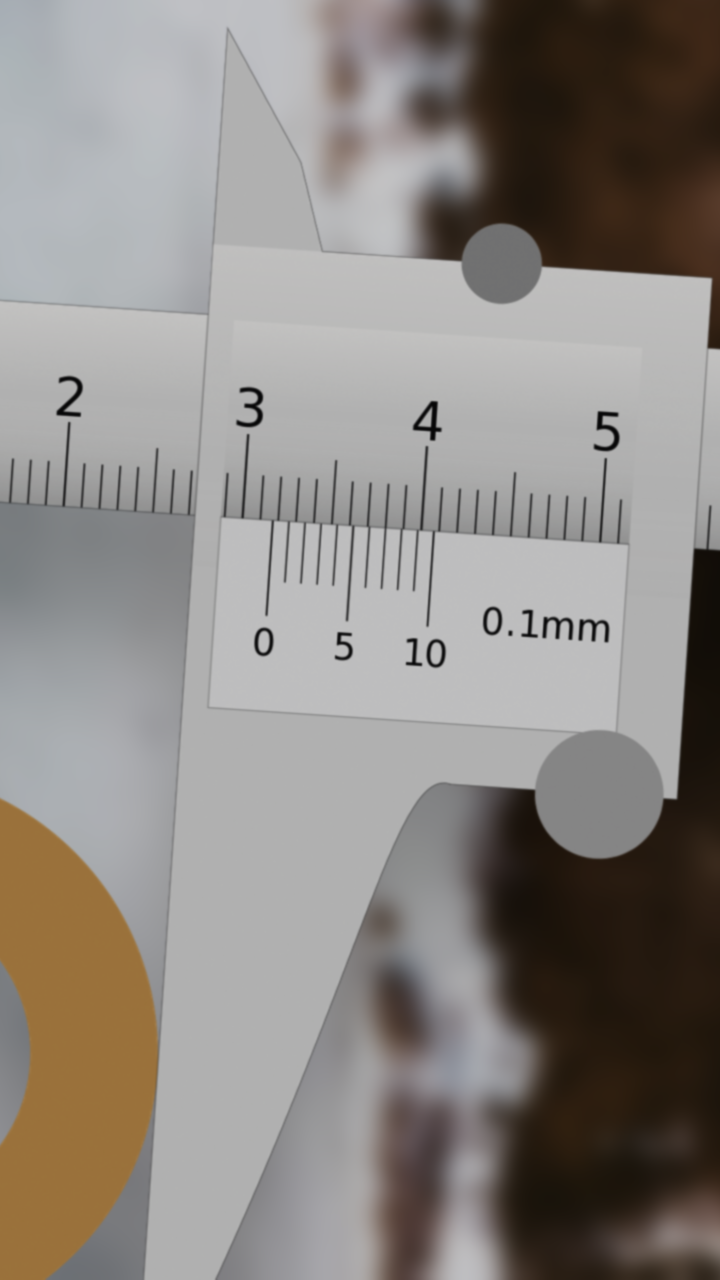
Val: 31.7
